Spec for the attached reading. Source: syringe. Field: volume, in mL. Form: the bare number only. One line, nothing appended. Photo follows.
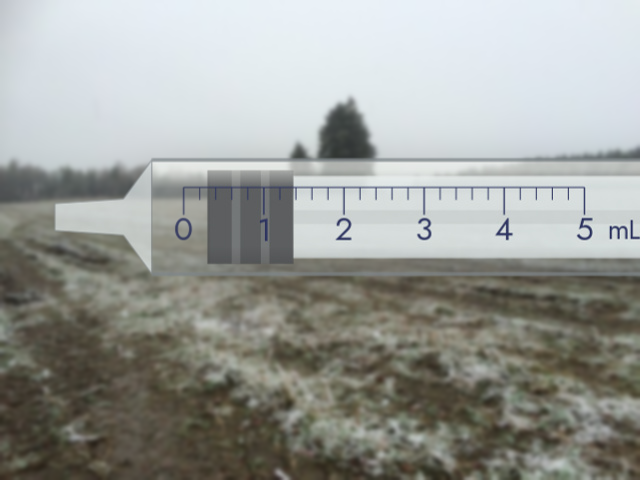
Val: 0.3
